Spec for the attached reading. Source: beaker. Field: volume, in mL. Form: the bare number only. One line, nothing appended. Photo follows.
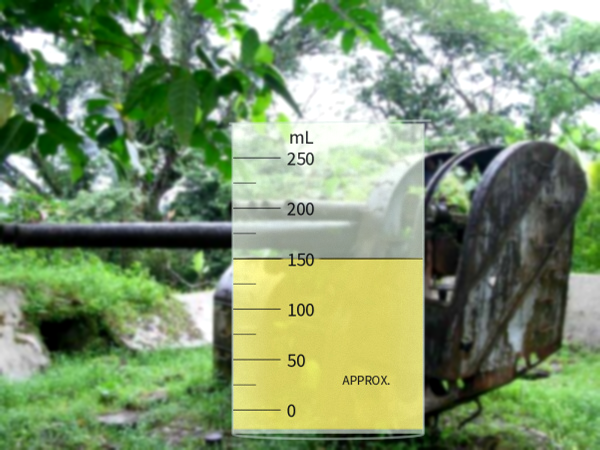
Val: 150
